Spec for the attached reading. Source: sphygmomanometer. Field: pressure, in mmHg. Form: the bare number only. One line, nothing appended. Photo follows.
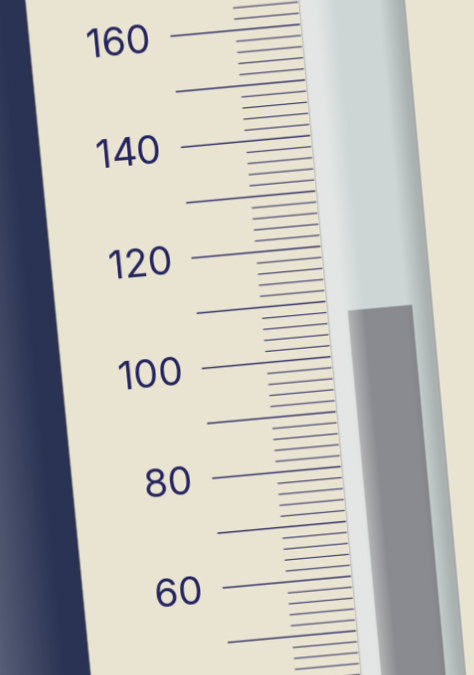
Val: 108
